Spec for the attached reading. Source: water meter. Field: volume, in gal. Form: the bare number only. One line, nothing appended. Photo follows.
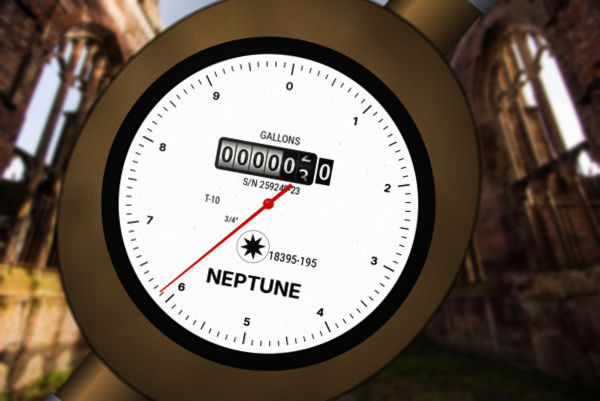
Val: 26.1
